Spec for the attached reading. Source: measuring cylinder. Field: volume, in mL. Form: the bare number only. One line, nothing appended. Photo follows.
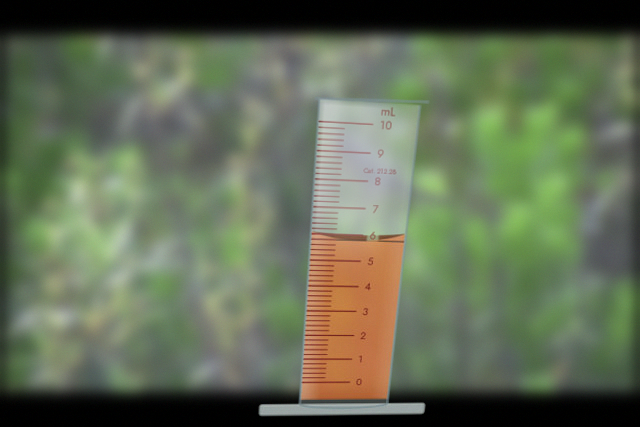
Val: 5.8
